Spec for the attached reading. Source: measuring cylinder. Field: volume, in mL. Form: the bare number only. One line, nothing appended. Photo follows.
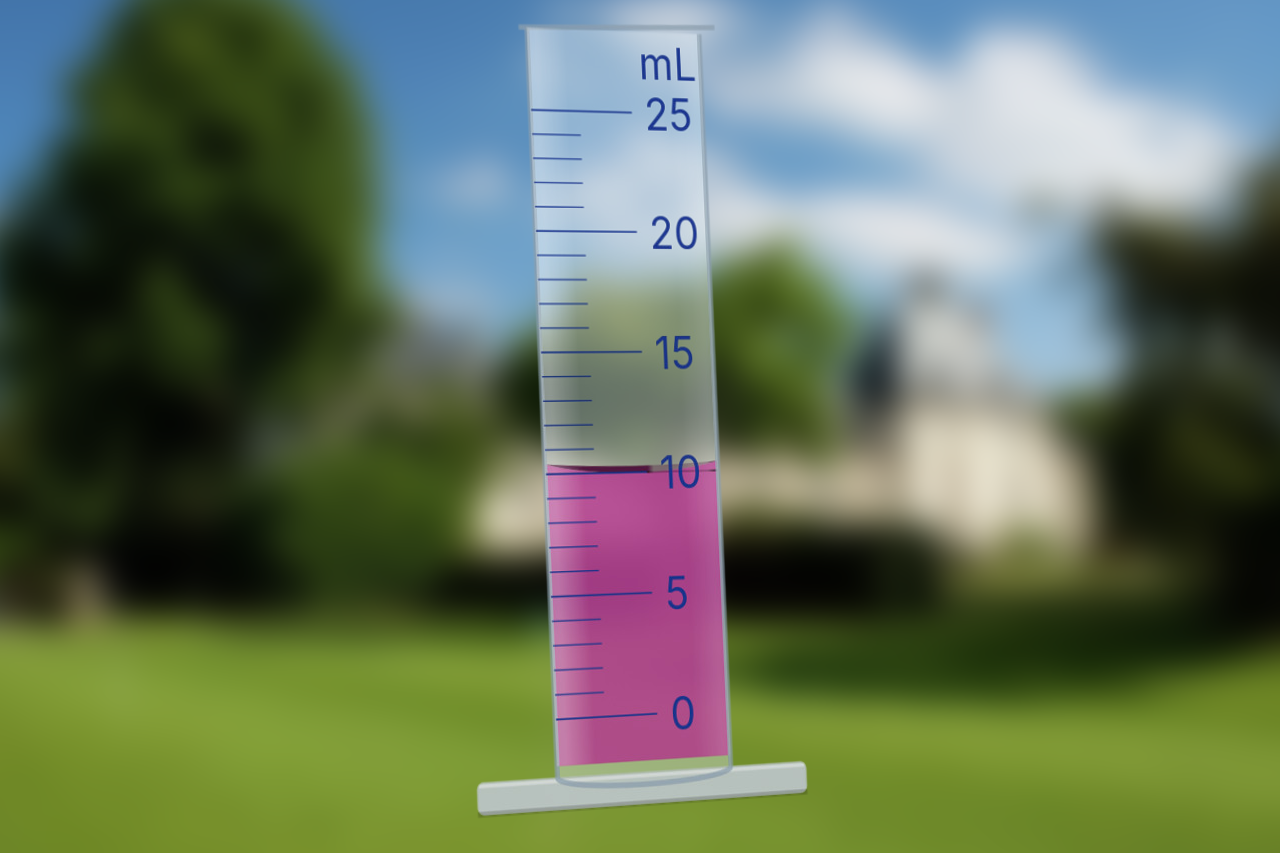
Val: 10
